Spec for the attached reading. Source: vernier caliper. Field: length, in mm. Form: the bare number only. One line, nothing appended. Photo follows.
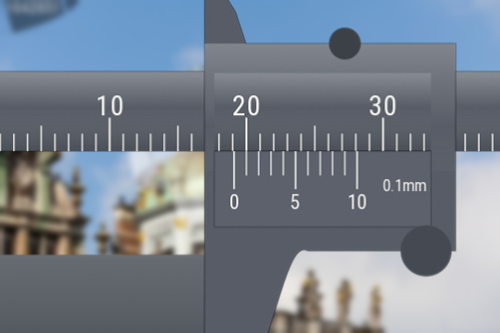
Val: 19.1
